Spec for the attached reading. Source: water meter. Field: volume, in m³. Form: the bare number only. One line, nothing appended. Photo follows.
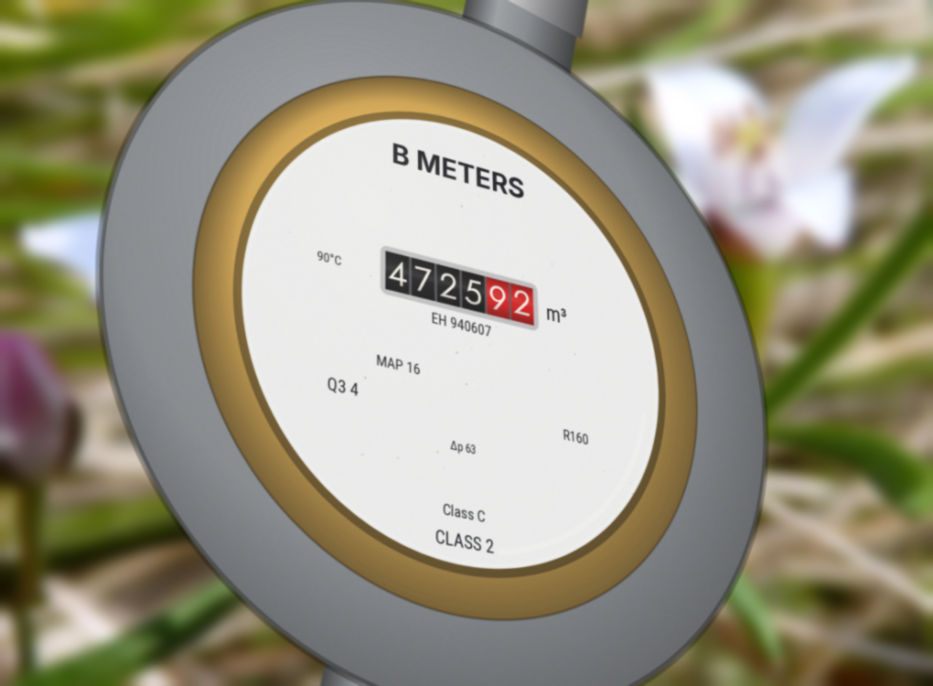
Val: 4725.92
